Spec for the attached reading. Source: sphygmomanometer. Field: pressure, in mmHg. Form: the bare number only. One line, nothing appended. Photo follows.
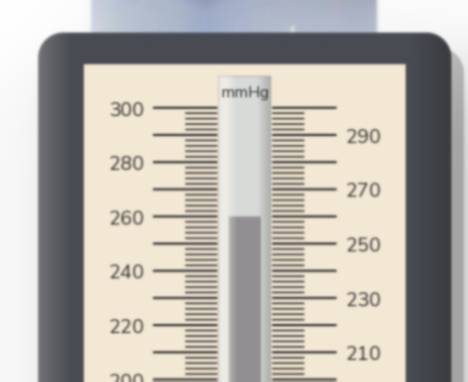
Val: 260
